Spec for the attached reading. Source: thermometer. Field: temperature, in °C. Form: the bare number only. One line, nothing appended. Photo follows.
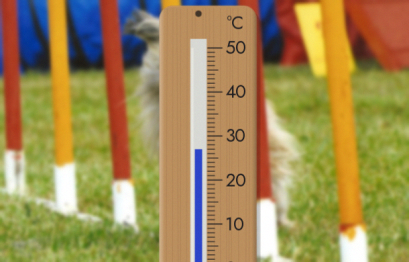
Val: 27
